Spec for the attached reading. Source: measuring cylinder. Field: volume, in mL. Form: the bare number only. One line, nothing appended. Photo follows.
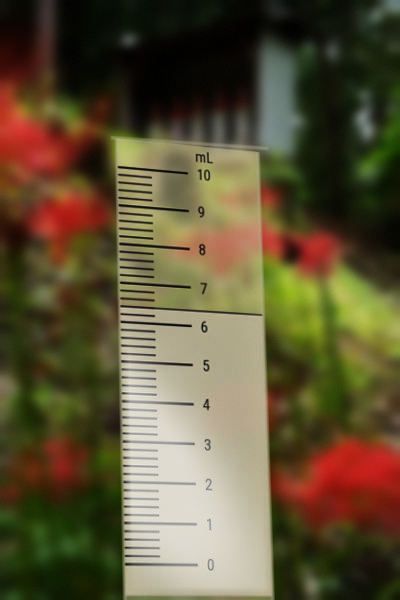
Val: 6.4
